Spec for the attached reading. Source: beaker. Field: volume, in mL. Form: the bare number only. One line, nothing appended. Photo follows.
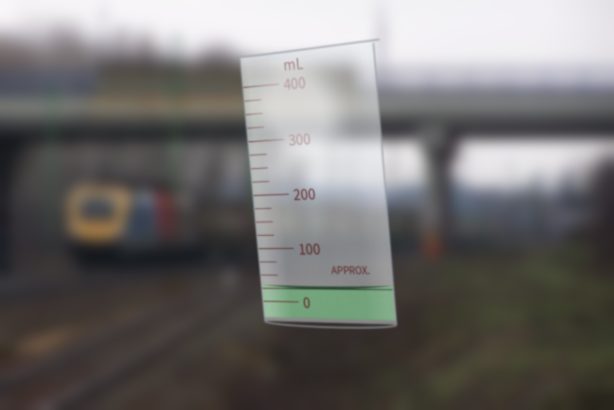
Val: 25
